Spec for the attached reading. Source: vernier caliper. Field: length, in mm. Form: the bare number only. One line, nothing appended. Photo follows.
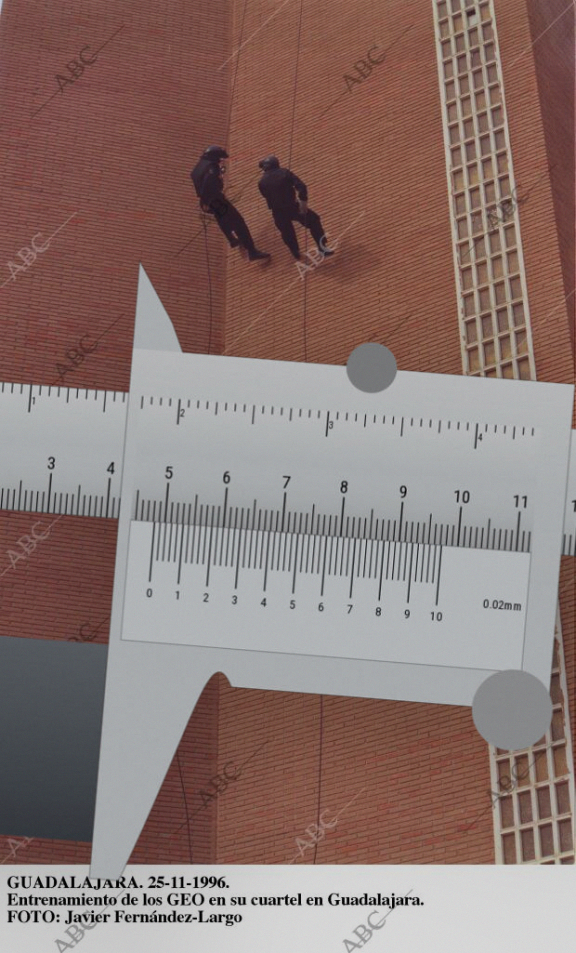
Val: 48.2
